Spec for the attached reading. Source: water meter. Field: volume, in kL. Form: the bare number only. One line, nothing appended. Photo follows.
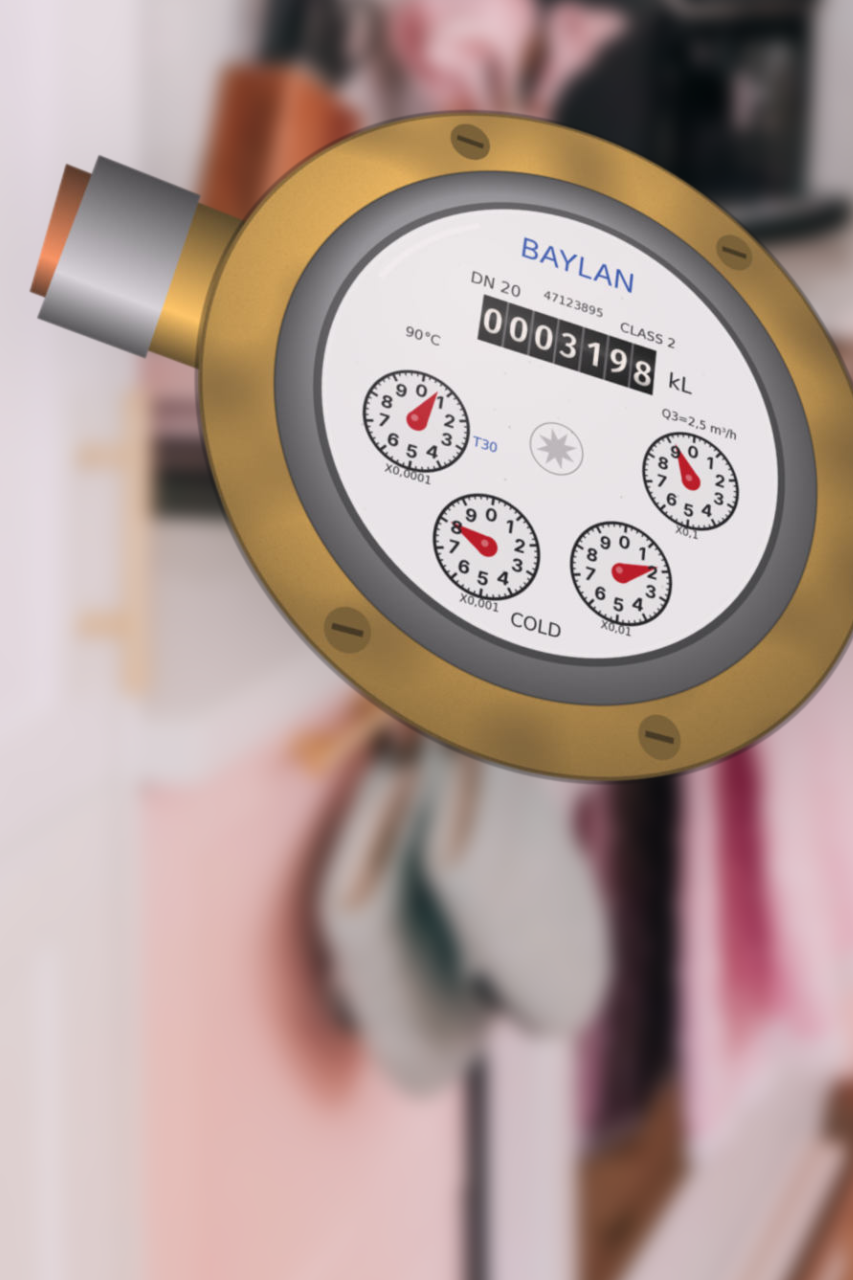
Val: 3197.9180
